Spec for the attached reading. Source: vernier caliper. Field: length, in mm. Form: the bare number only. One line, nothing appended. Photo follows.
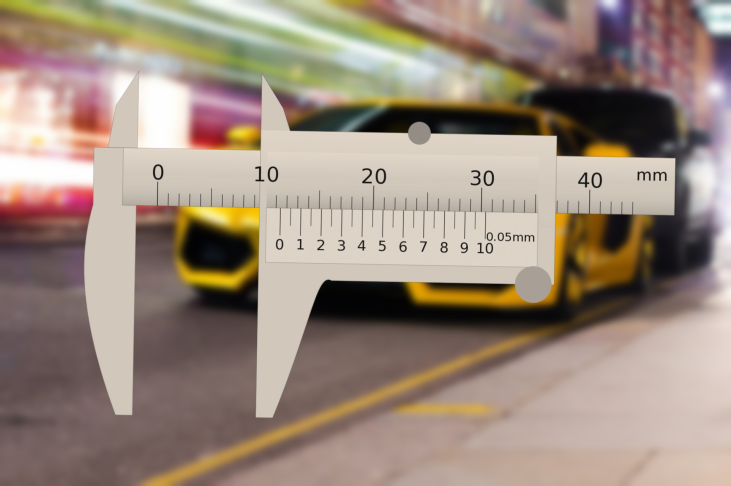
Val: 11.4
